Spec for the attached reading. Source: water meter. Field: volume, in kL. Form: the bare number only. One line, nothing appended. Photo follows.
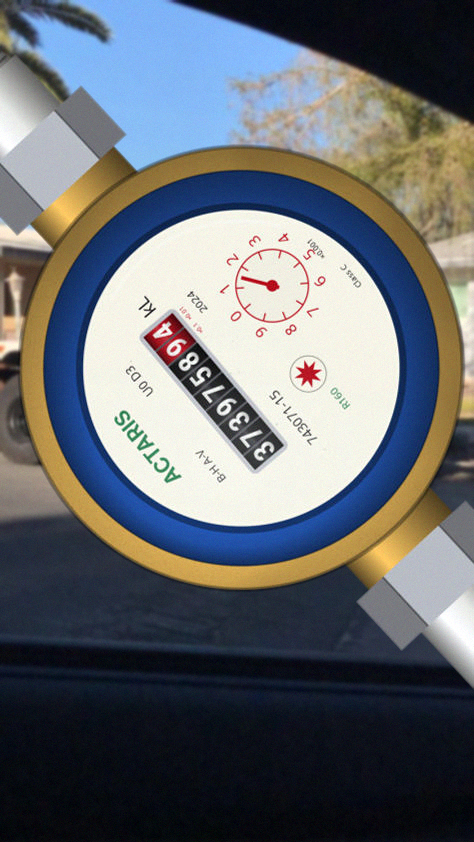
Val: 3739758.941
